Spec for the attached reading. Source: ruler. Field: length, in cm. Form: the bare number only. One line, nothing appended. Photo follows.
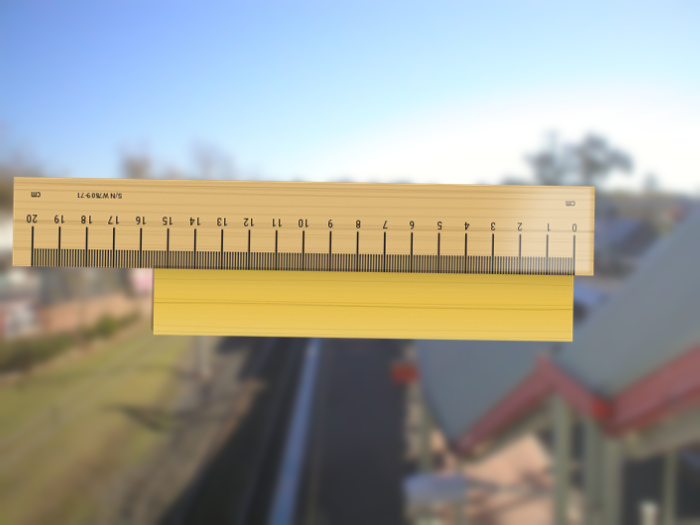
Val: 15.5
